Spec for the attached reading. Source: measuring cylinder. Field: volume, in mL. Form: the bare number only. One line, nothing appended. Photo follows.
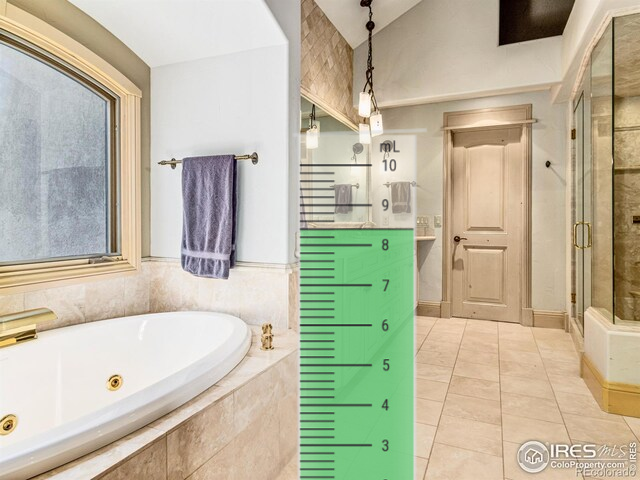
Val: 8.4
